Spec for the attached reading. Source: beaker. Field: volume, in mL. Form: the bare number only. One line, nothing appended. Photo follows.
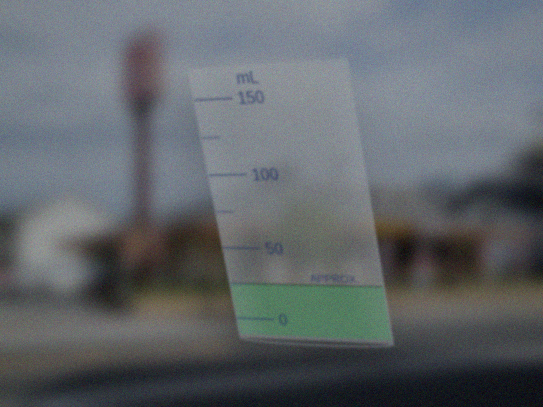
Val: 25
